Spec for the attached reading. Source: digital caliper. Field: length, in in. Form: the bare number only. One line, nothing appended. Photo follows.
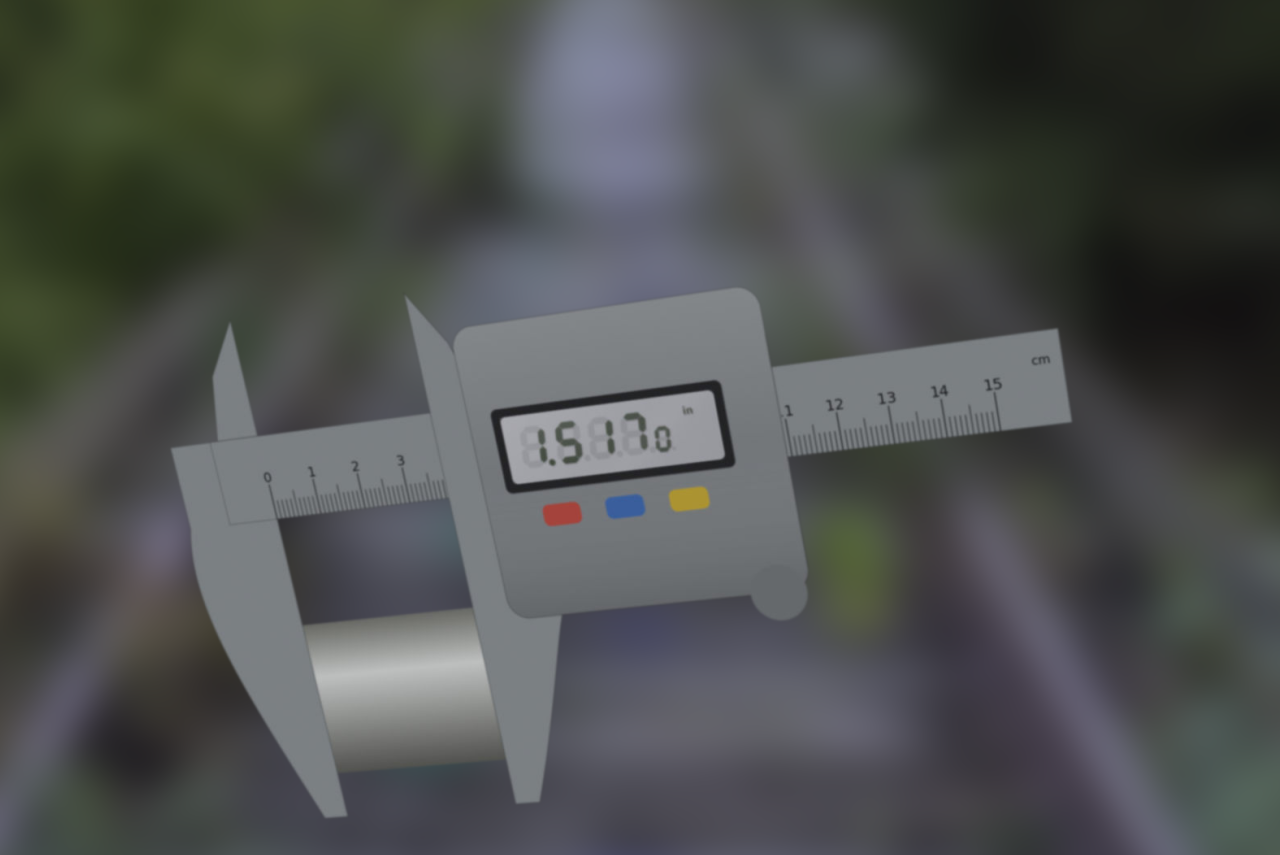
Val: 1.5170
